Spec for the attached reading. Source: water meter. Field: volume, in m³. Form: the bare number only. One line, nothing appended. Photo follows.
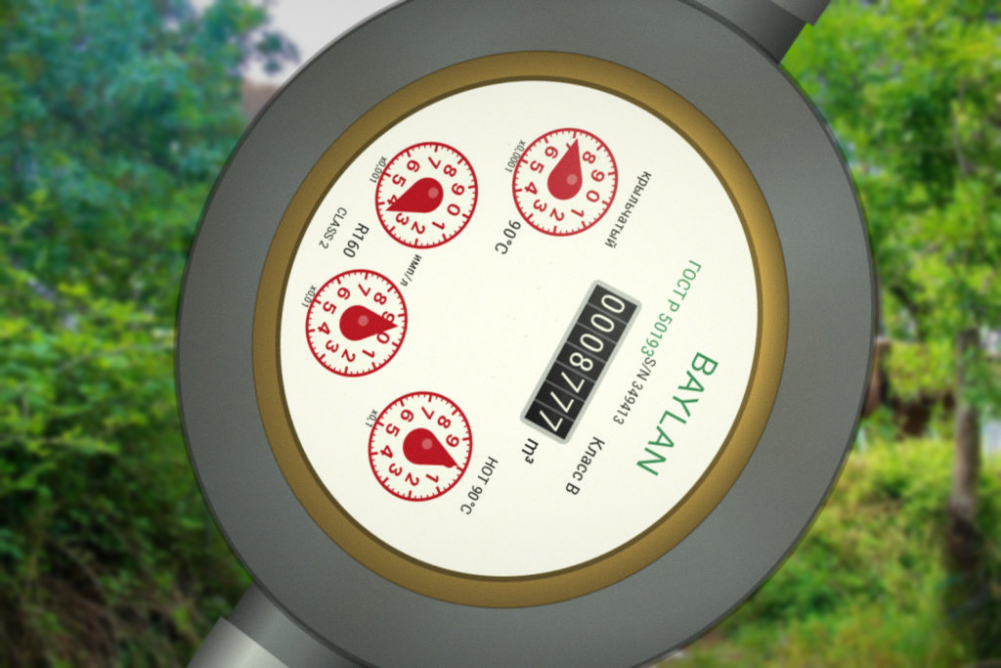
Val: 8776.9937
